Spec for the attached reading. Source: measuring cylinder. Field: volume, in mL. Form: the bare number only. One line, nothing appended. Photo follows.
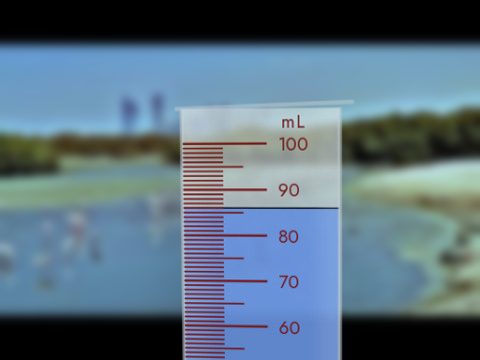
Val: 86
